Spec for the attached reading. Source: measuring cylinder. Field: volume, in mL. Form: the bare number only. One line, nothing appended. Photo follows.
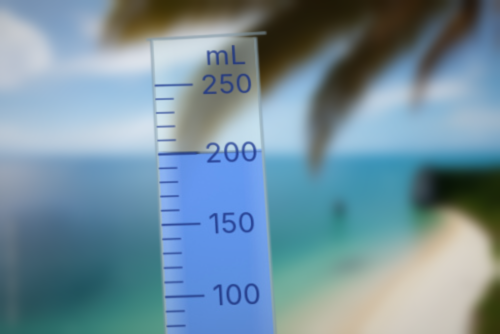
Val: 200
